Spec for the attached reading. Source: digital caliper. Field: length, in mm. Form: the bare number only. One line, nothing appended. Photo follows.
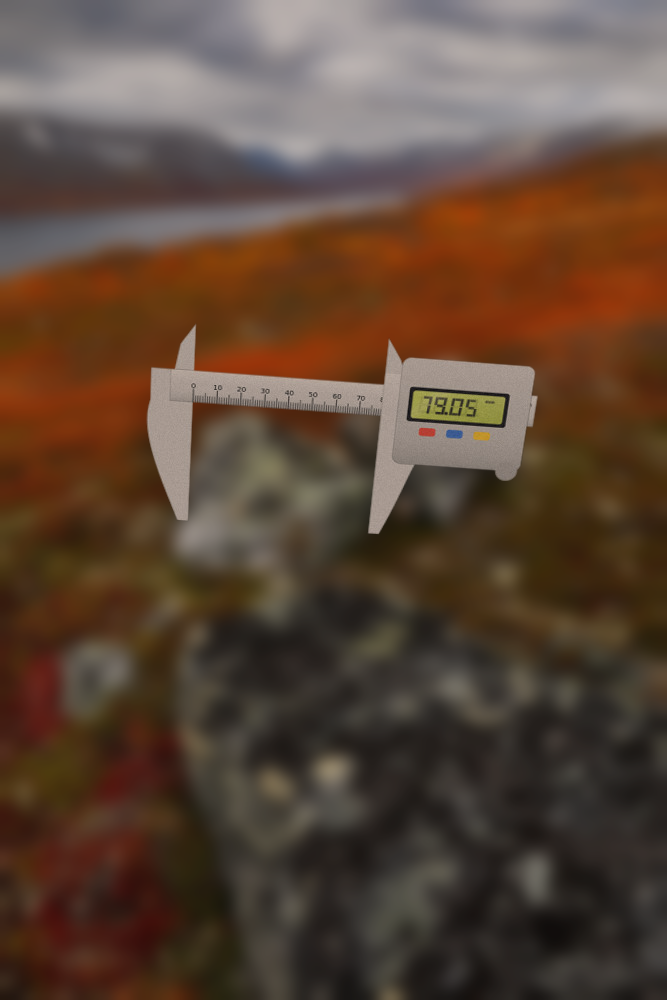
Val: 79.05
